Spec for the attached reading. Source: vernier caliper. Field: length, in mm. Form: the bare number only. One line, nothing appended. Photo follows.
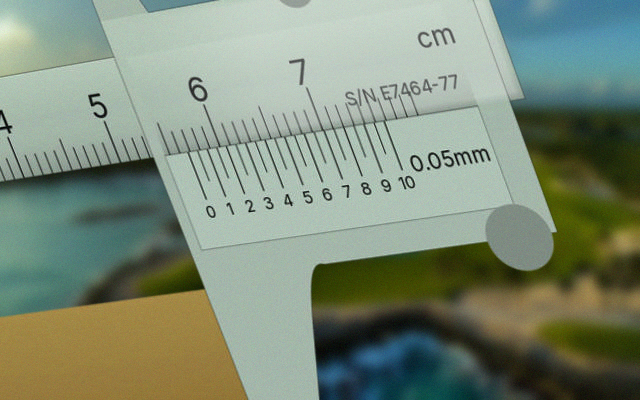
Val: 56.8
